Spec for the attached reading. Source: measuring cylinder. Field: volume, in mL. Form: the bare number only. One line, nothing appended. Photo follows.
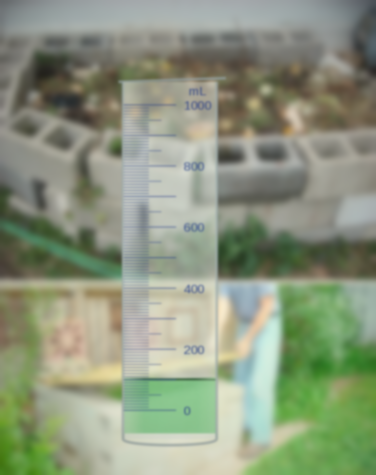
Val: 100
